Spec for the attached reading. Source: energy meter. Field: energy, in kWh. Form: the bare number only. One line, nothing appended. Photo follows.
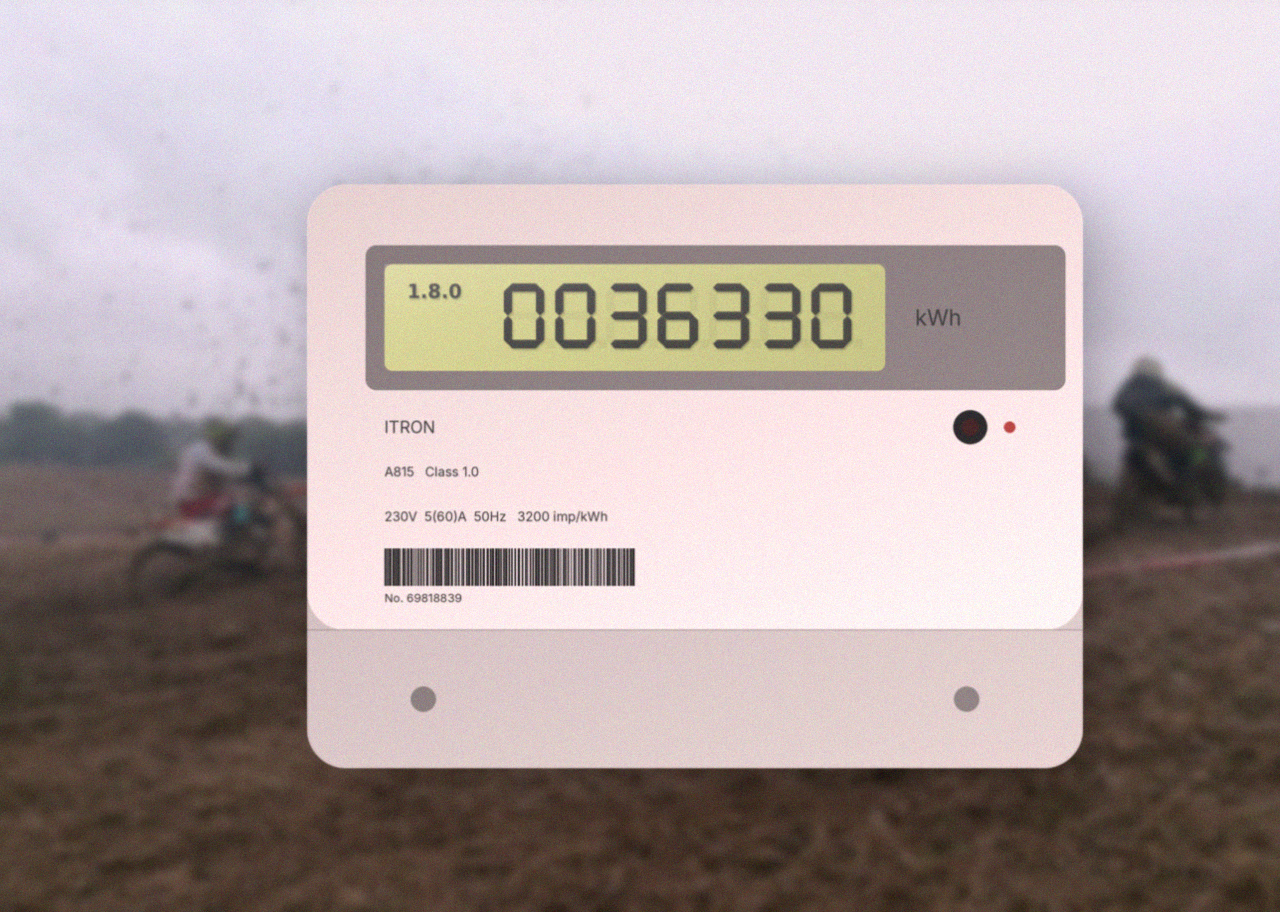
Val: 36330
